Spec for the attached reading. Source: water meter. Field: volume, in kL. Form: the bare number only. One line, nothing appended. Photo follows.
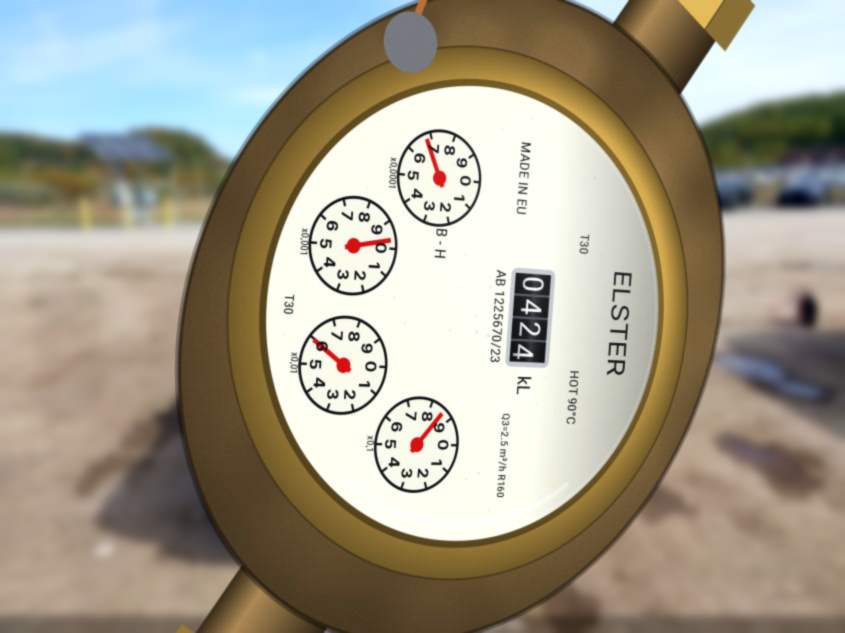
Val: 423.8596
